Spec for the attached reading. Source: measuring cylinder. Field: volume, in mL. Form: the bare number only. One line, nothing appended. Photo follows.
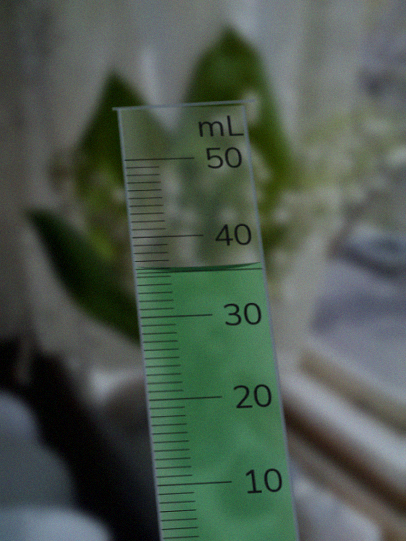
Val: 35.5
